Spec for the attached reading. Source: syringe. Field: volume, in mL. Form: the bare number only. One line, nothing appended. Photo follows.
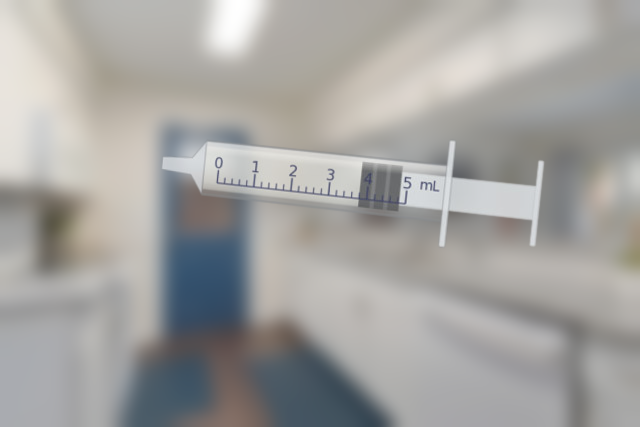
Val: 3.8
